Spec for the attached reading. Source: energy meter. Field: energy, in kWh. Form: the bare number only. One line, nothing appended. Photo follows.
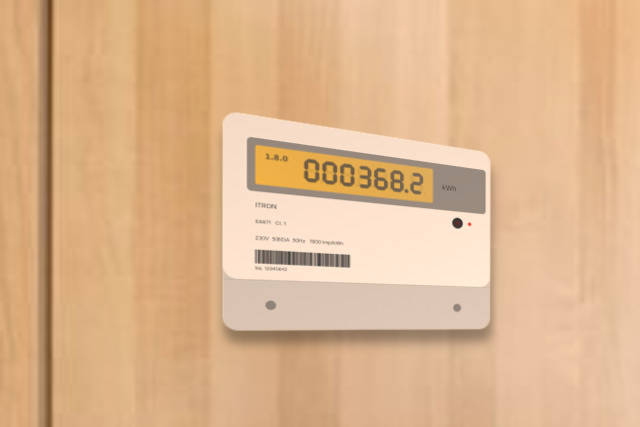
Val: 368.2
